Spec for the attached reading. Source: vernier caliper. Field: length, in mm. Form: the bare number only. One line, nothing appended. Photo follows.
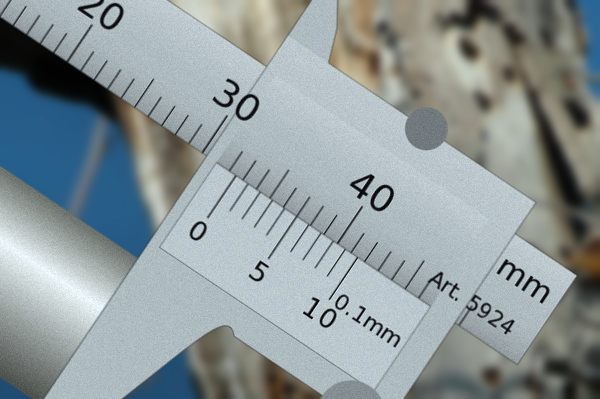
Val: 32.5
